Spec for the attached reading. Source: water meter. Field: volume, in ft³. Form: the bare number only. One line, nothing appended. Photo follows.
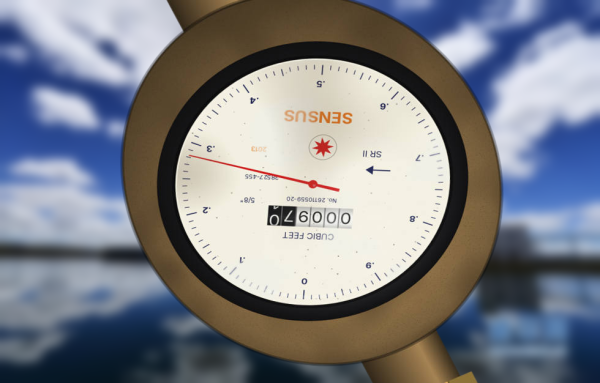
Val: 970.28
